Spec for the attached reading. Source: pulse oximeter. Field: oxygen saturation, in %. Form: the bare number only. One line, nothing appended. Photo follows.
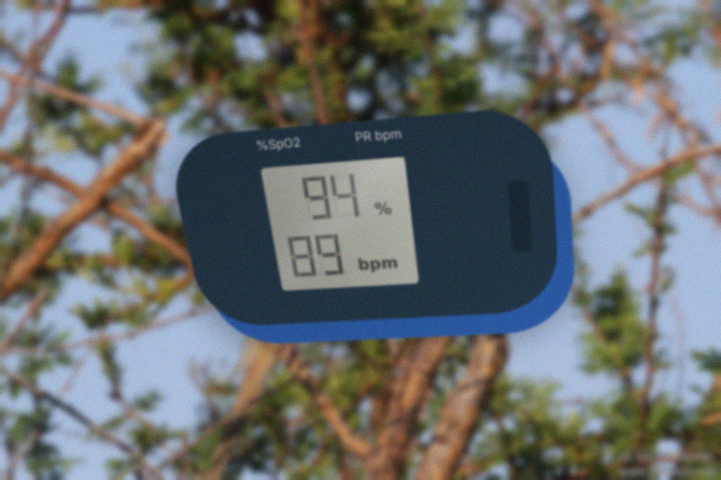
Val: 94
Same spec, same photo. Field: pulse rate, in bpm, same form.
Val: 89
